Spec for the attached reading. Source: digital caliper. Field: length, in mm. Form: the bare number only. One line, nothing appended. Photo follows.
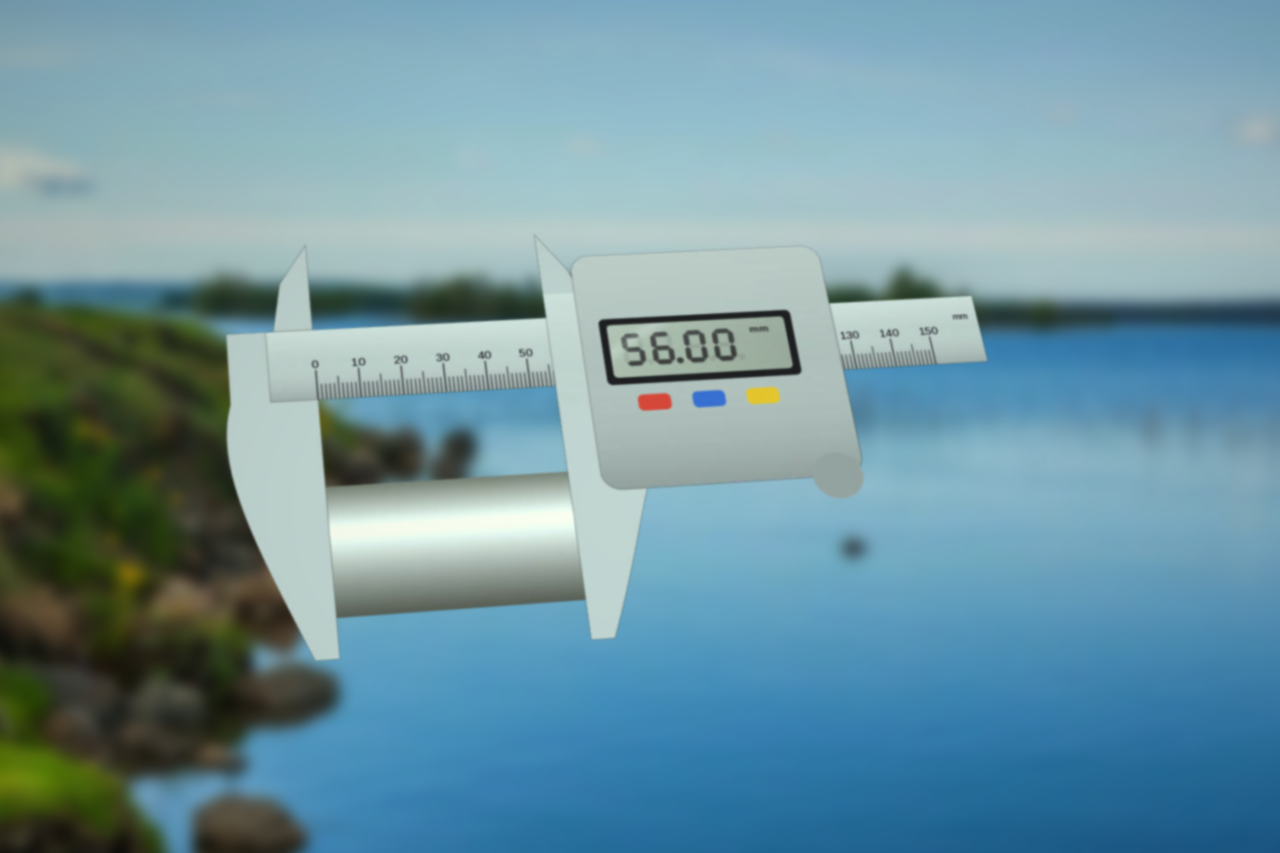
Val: 56.00
